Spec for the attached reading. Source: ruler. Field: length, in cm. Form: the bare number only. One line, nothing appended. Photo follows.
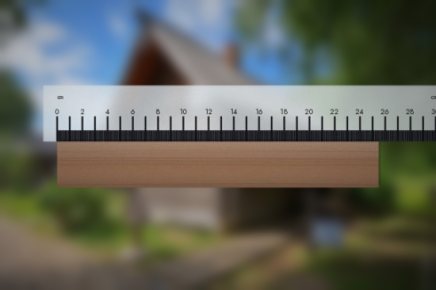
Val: 25.5
